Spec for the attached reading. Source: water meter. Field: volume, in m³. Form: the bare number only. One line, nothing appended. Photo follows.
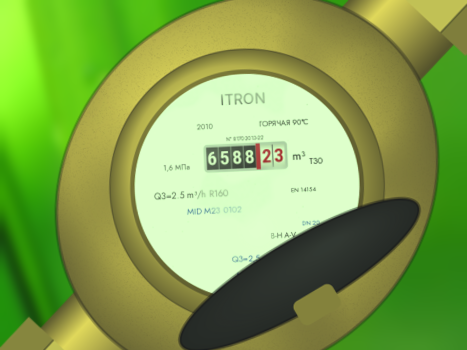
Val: 6588.23
